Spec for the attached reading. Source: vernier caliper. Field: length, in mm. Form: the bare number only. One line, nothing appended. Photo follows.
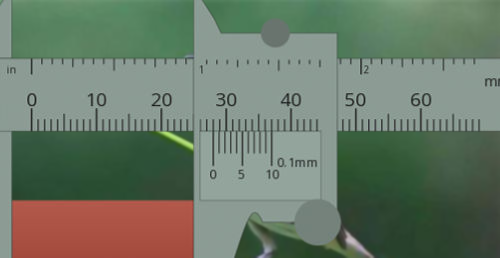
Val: 28.0
